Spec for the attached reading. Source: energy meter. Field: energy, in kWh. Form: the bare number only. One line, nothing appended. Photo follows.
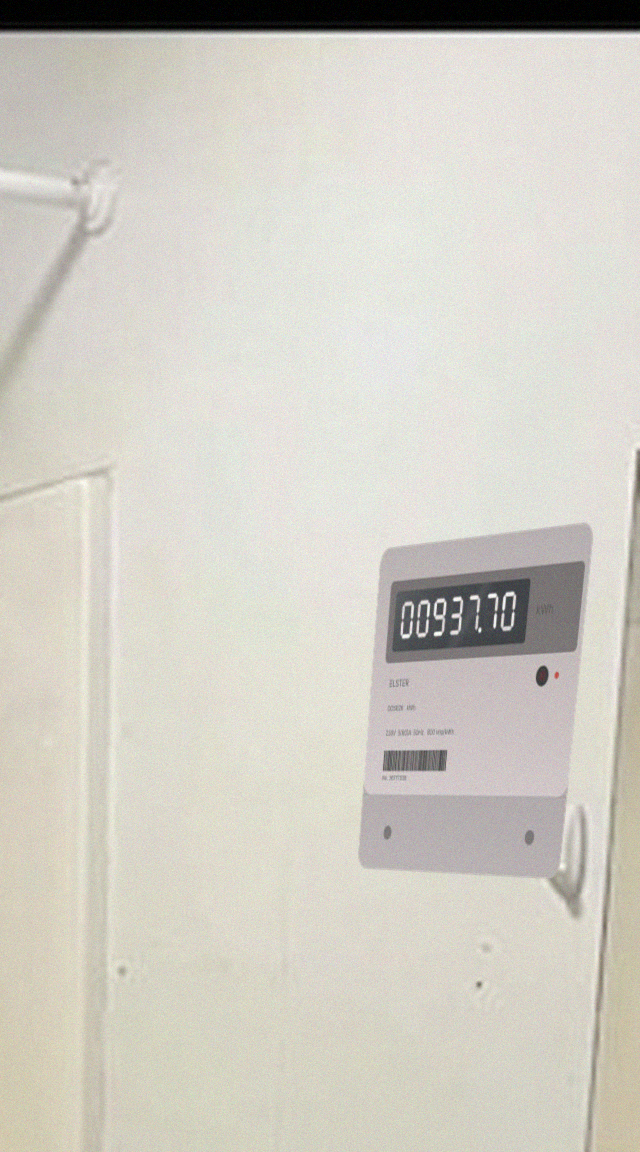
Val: 937.70
